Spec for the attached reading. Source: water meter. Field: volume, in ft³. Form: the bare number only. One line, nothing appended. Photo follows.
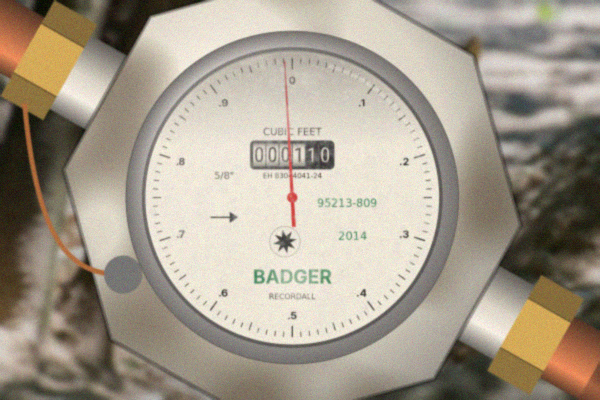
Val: 109.99
